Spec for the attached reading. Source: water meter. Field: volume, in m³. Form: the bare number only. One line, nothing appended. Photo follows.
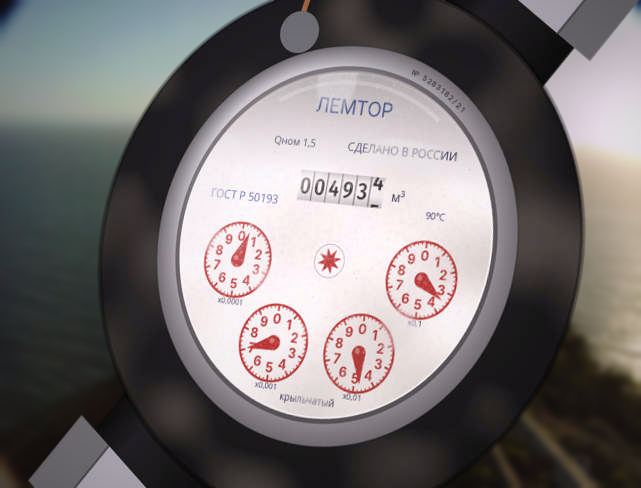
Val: 4934.3470
